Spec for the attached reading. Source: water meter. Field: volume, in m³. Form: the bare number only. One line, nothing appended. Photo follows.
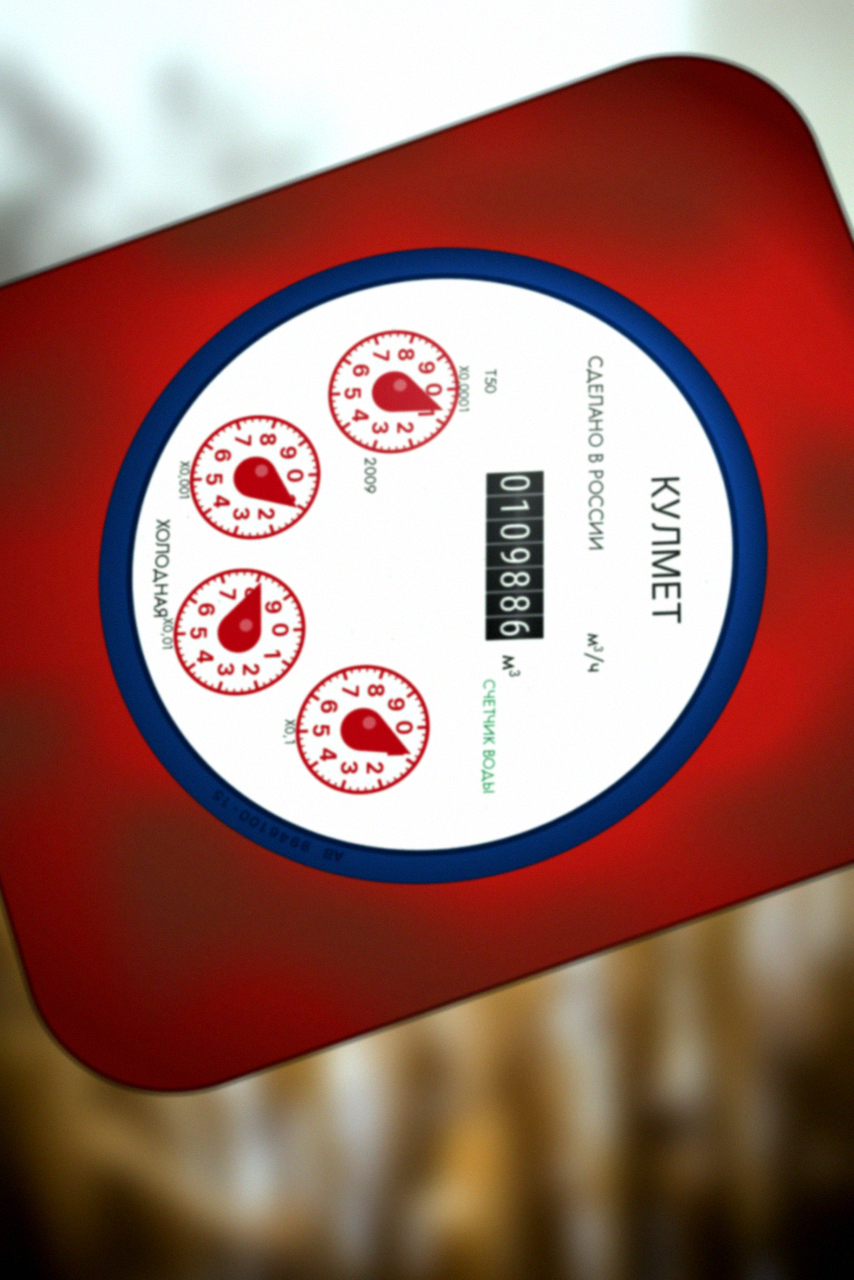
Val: 109886.0810
